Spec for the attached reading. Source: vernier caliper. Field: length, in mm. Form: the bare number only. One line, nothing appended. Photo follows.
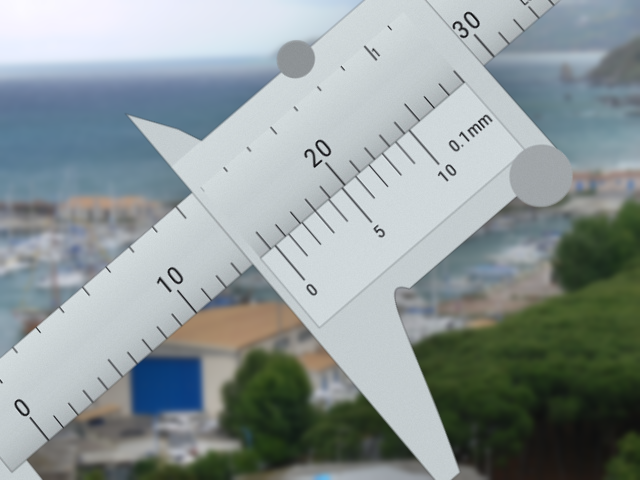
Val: 15.3
